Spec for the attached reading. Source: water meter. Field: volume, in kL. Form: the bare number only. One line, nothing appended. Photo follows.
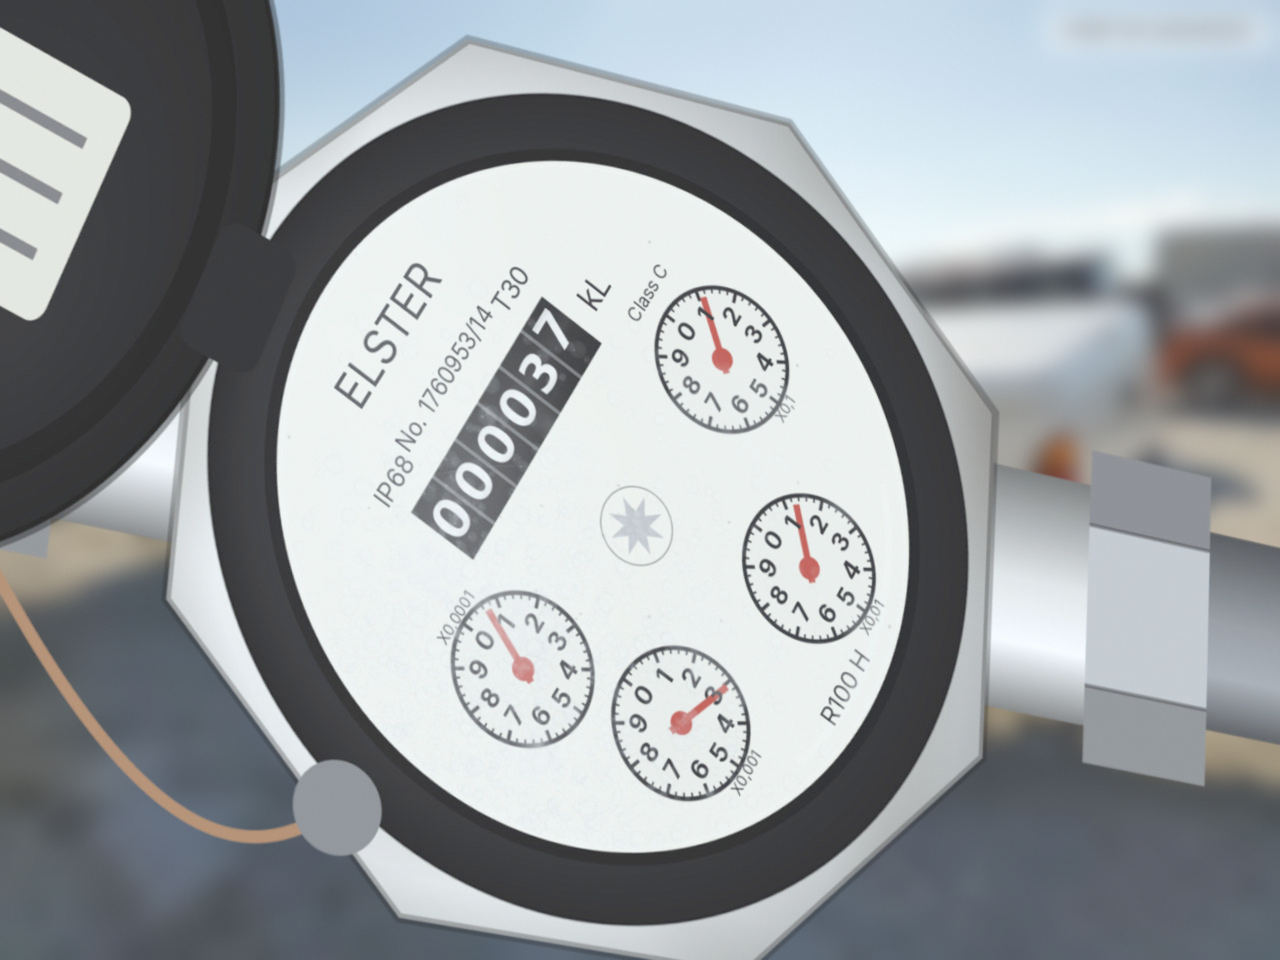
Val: 37.1130
